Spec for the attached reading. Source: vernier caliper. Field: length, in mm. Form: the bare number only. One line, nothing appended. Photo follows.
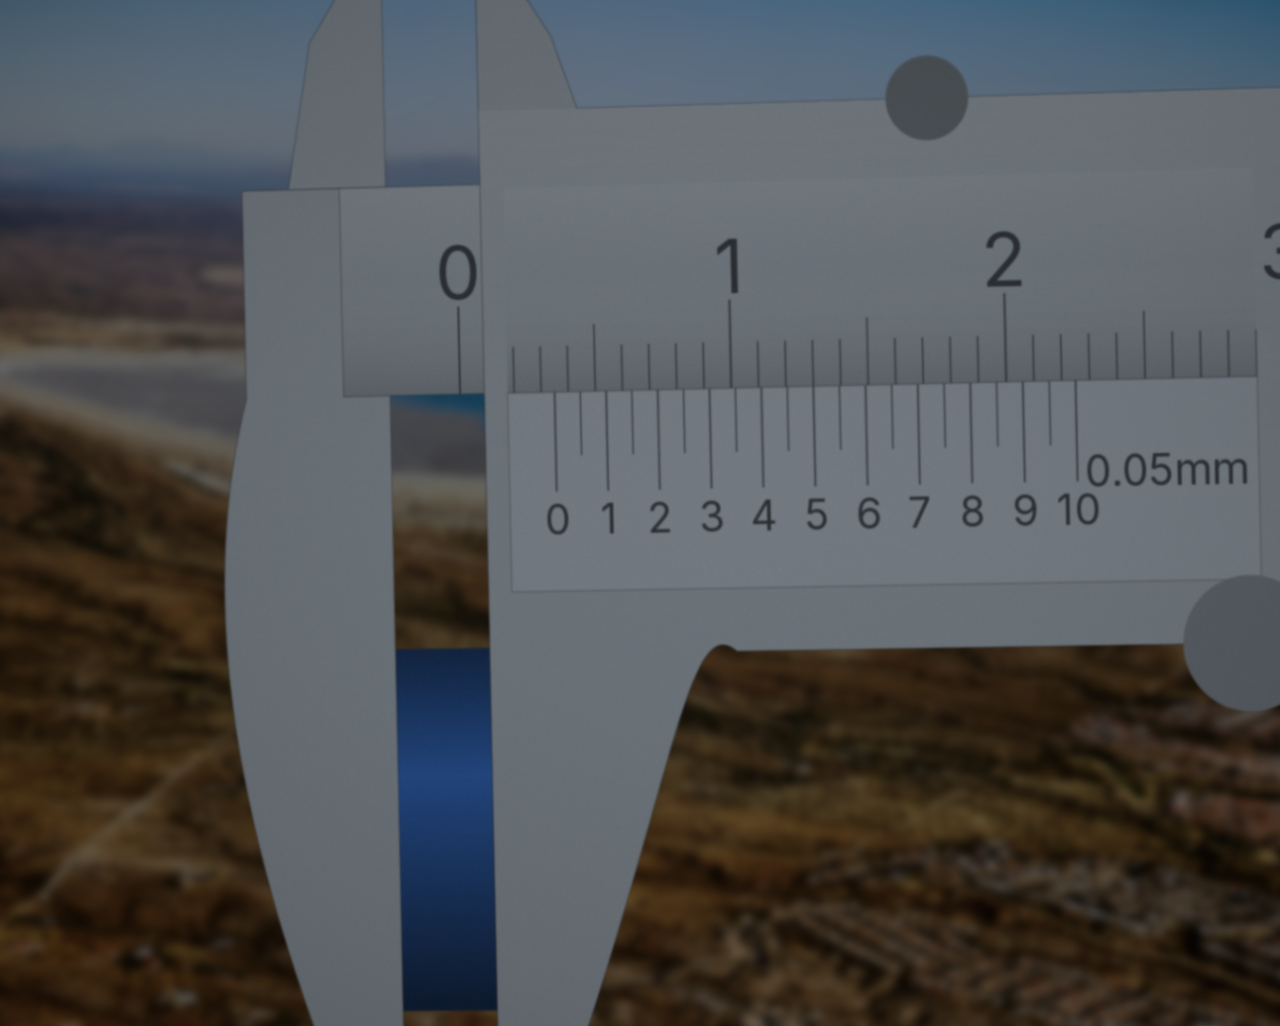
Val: 3.5
